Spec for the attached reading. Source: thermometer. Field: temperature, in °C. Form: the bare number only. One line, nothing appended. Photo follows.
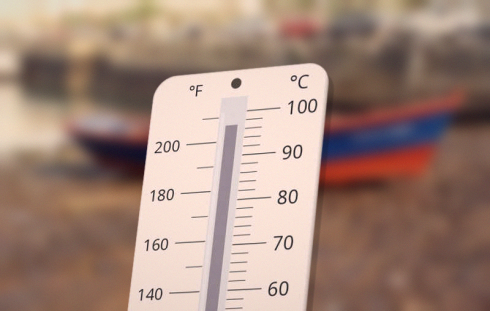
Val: 97
